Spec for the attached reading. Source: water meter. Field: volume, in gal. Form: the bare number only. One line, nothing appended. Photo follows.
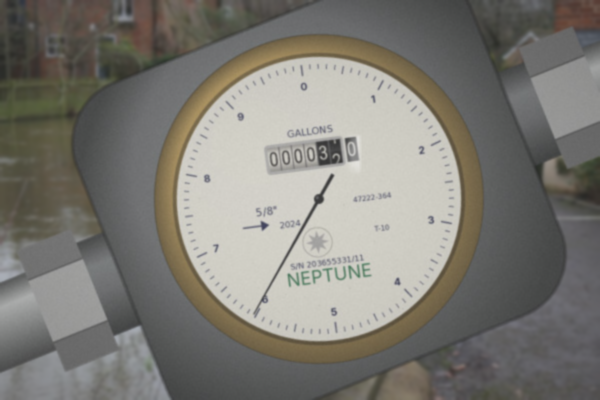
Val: 316.0
